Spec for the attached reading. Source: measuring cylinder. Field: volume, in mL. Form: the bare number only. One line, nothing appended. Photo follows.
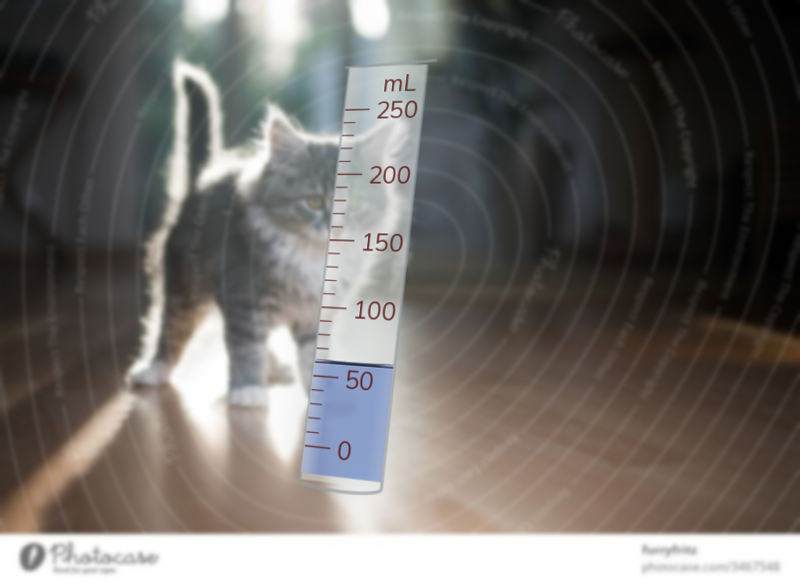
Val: 60
